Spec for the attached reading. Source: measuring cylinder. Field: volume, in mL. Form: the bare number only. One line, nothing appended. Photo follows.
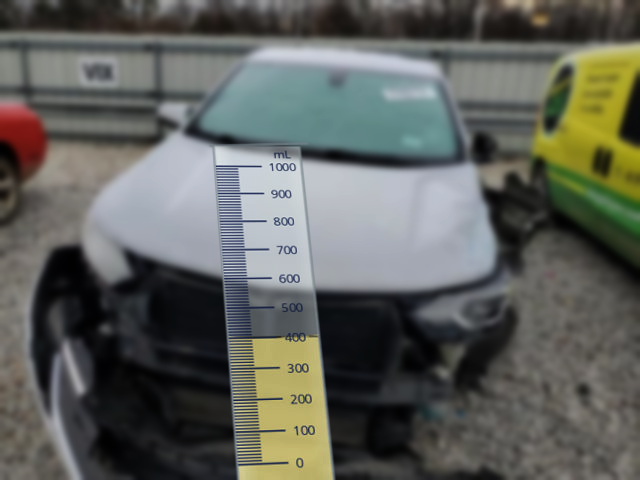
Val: 400
